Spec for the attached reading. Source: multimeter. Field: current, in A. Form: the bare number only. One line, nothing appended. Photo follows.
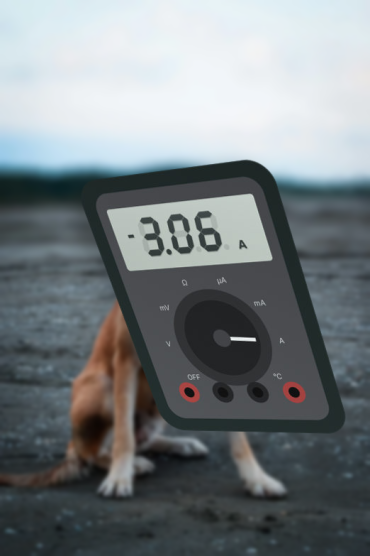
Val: -3.06
